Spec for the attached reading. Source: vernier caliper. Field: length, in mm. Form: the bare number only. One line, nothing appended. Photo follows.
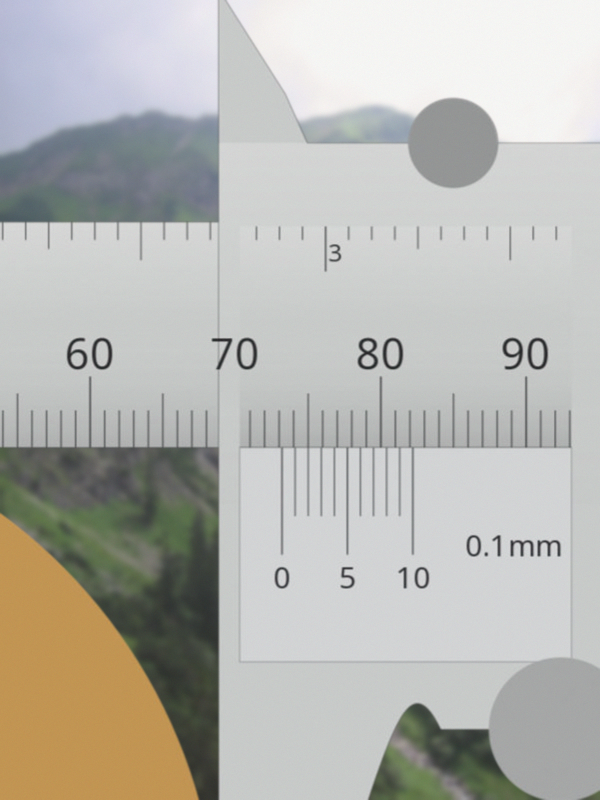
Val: 73.2
